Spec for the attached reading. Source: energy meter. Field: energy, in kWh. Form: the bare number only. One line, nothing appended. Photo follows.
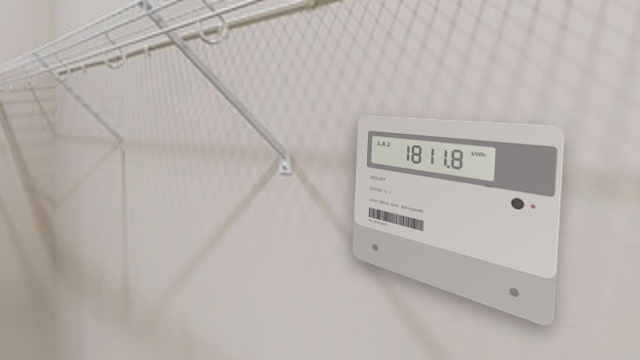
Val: 1811.8
